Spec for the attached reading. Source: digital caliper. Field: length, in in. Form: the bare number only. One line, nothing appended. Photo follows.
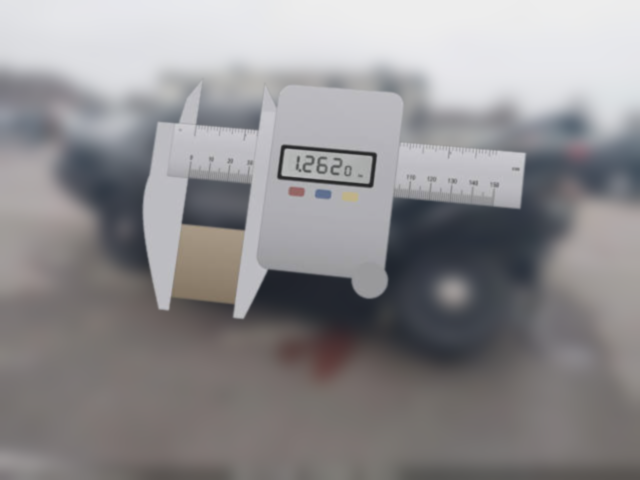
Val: 1.2620
